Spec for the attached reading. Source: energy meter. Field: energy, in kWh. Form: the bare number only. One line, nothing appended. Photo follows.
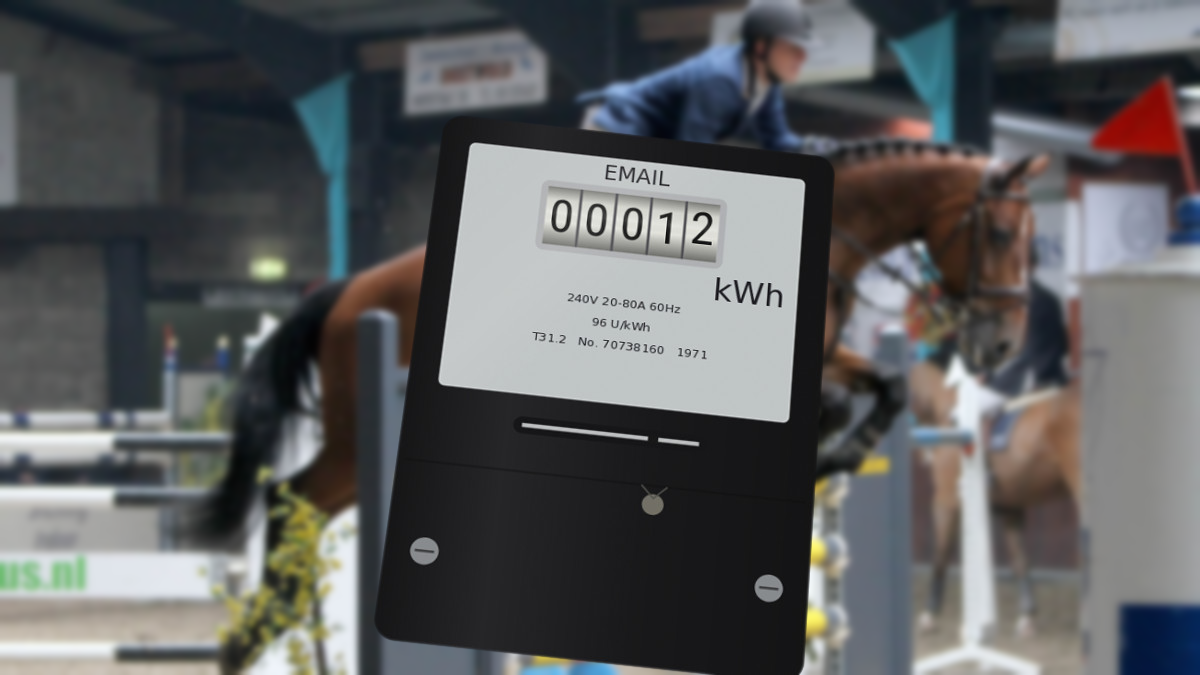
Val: 12
